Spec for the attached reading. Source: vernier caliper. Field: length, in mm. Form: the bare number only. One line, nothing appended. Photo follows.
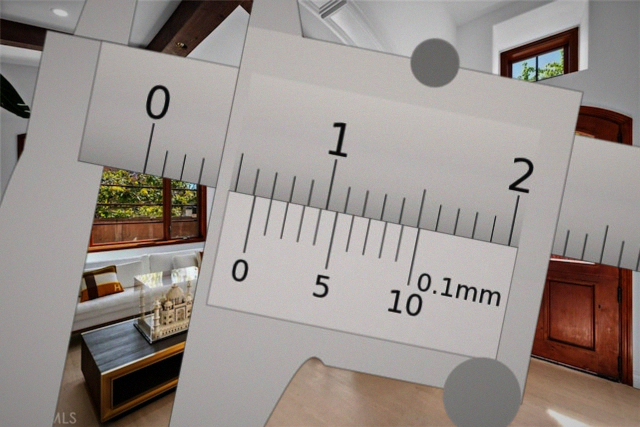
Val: 6.1
